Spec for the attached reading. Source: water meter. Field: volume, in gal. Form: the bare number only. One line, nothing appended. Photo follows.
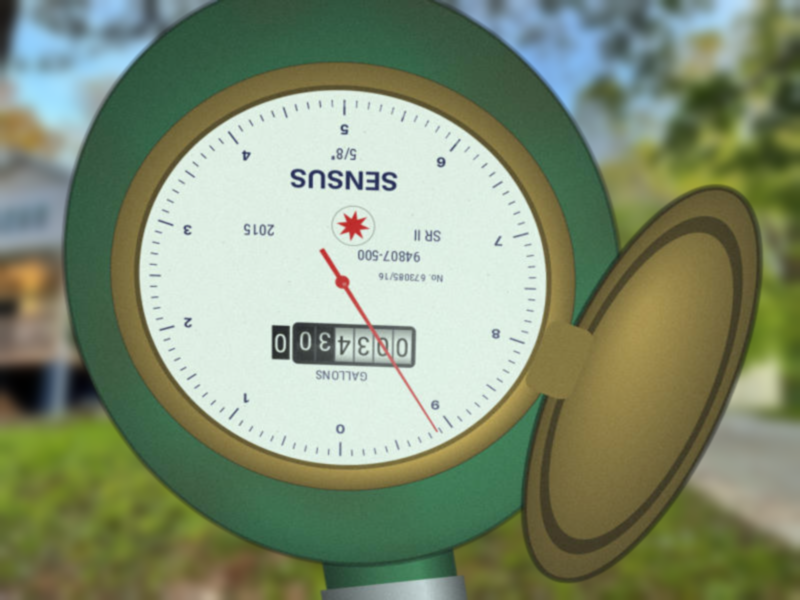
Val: 34299.1
